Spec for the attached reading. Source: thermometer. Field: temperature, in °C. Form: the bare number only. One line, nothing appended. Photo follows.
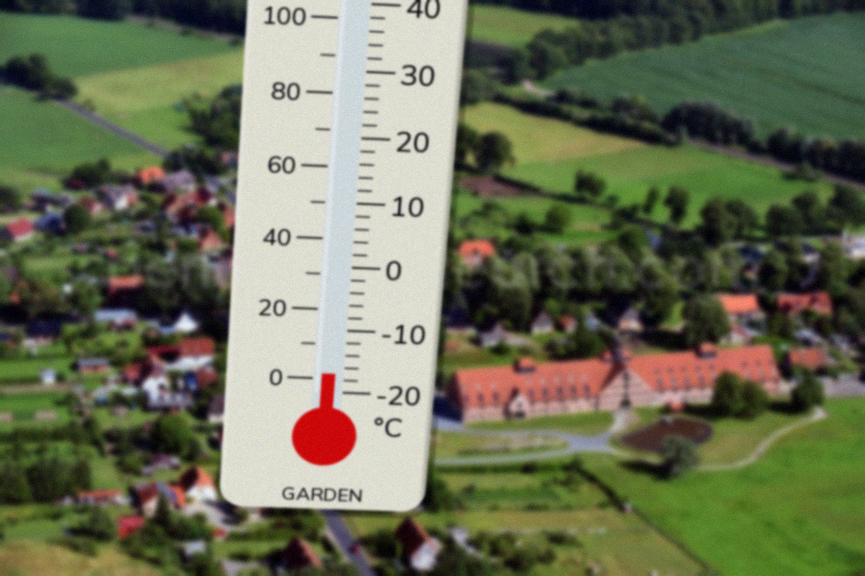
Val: -17
